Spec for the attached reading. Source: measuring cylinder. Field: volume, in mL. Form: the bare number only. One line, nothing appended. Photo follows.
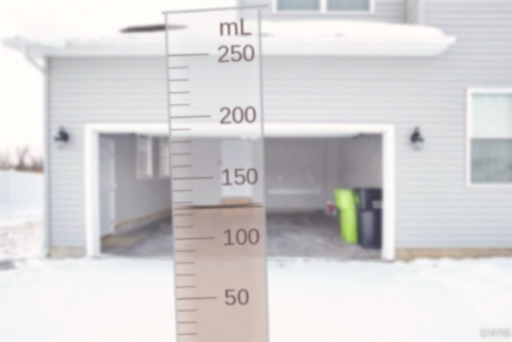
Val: 125
